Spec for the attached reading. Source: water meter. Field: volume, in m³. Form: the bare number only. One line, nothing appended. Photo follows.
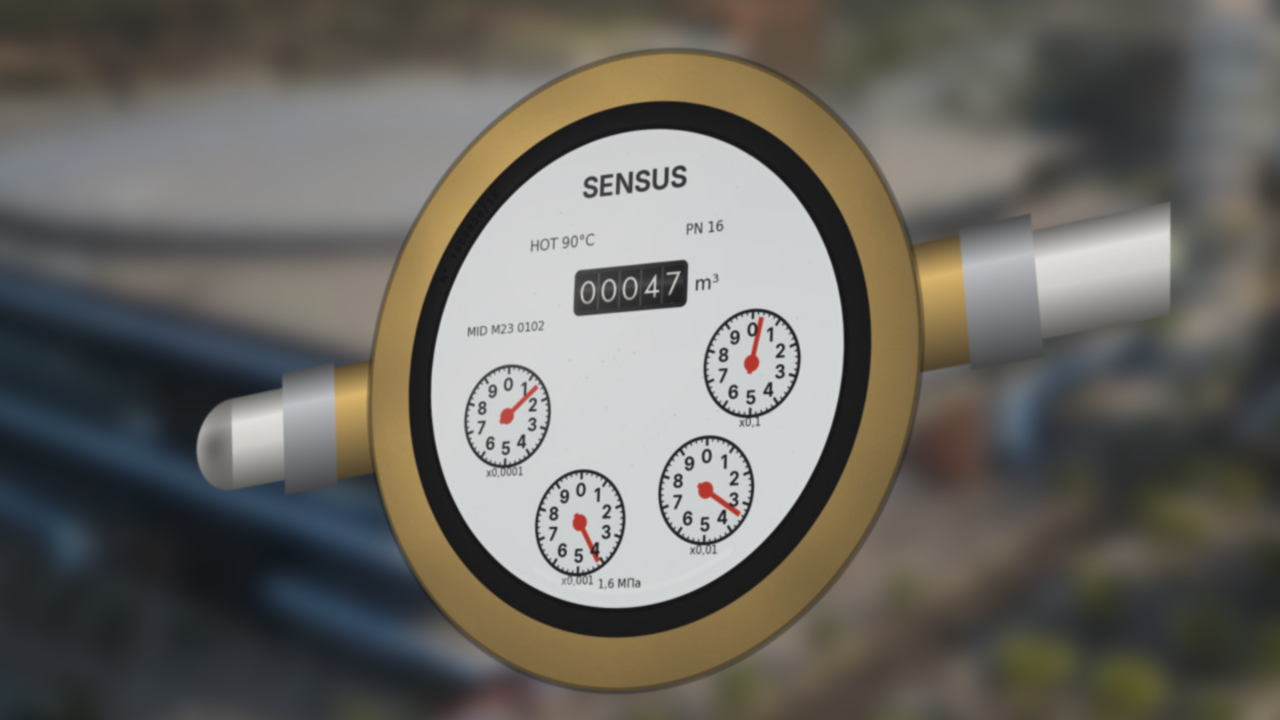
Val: 47.0341
